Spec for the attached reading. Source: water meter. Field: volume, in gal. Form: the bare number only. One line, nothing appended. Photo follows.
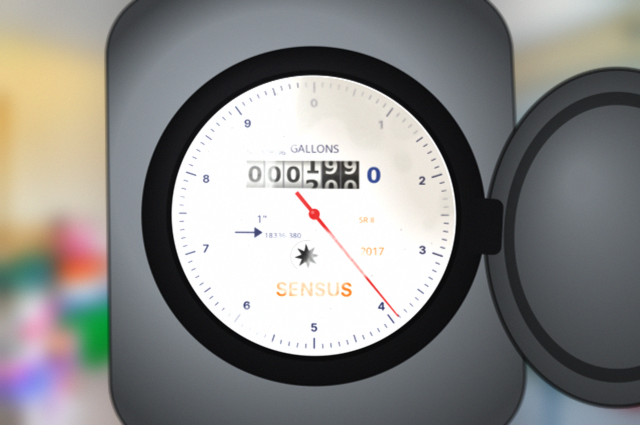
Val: 1993.9
